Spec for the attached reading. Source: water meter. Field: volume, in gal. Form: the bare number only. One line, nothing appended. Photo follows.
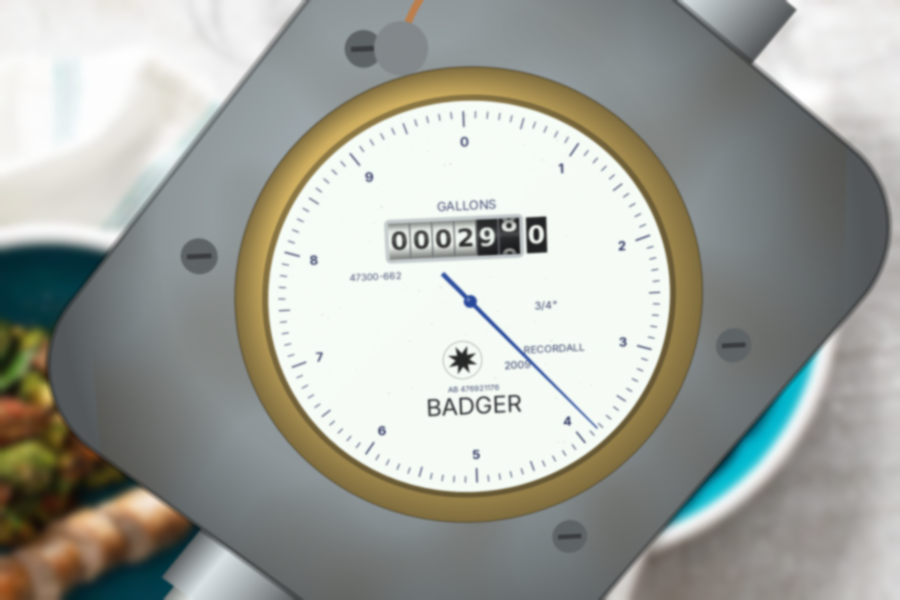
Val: 2983.8
